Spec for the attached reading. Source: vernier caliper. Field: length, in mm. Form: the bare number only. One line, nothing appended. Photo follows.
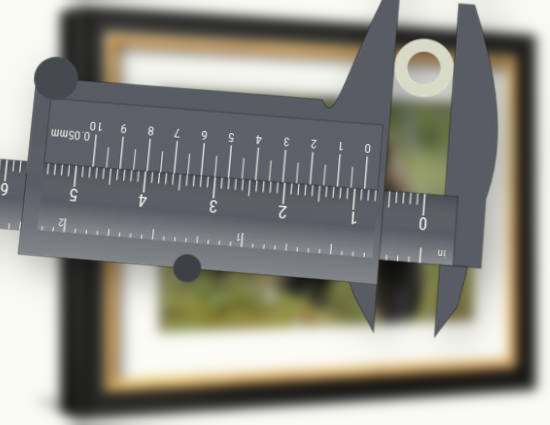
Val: 8.6
